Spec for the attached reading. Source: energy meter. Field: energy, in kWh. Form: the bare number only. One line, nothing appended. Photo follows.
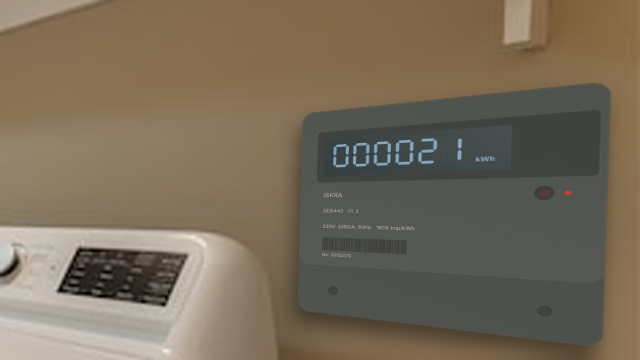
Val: 21
